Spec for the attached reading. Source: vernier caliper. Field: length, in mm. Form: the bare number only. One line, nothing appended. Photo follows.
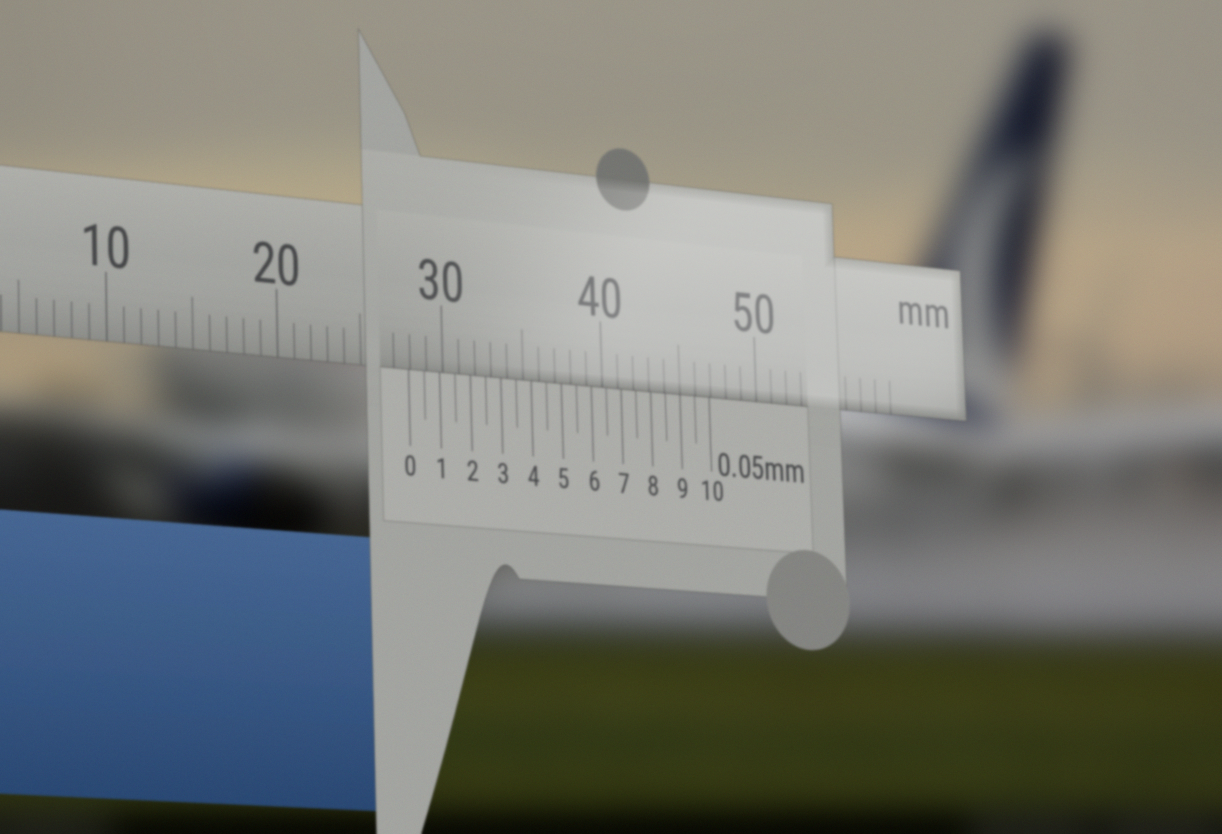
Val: 27.9
